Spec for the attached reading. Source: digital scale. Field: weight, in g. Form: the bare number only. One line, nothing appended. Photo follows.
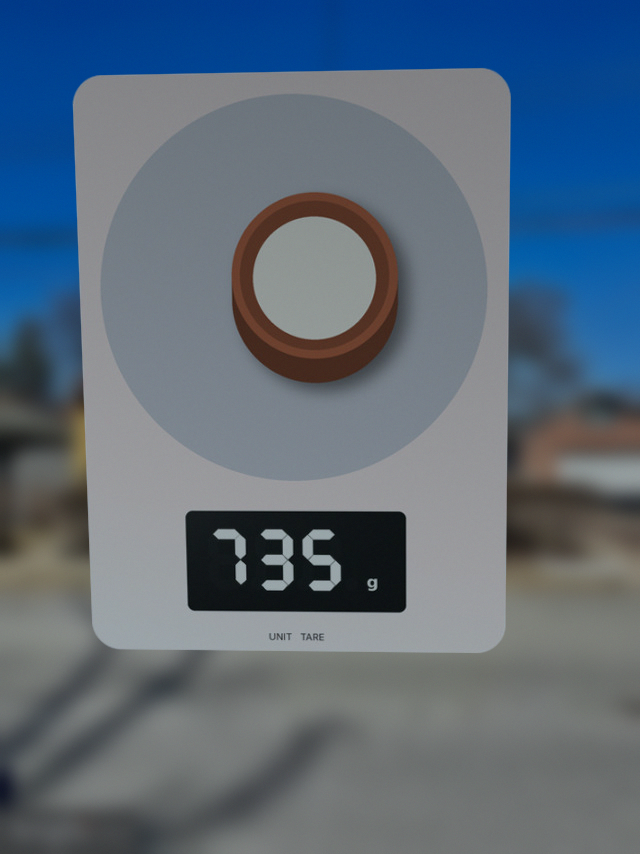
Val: 735
